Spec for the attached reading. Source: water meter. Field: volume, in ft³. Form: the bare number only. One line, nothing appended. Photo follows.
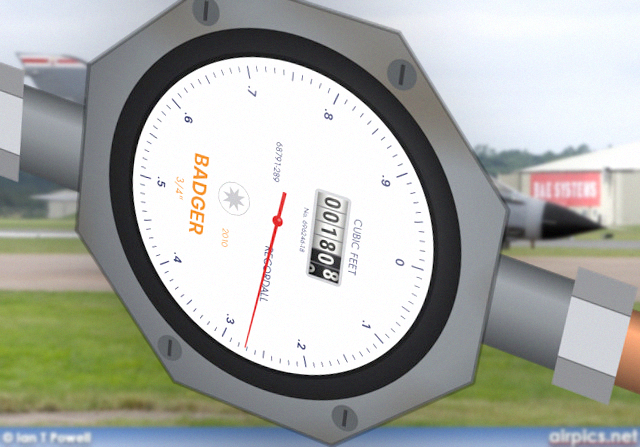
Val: 1808.27
